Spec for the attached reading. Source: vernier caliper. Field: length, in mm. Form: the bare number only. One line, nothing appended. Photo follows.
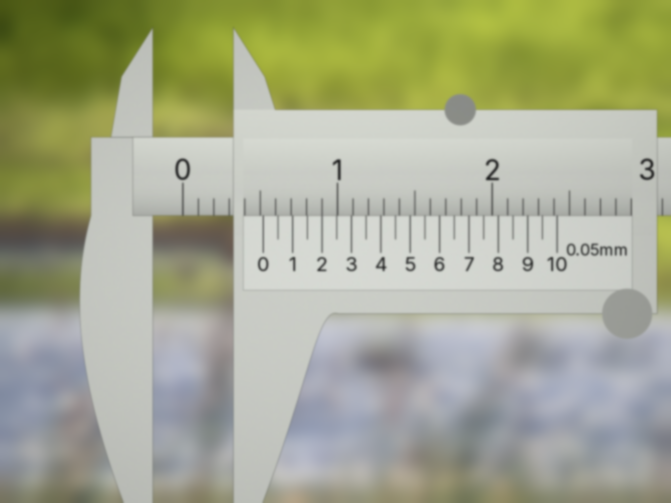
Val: 5.2
